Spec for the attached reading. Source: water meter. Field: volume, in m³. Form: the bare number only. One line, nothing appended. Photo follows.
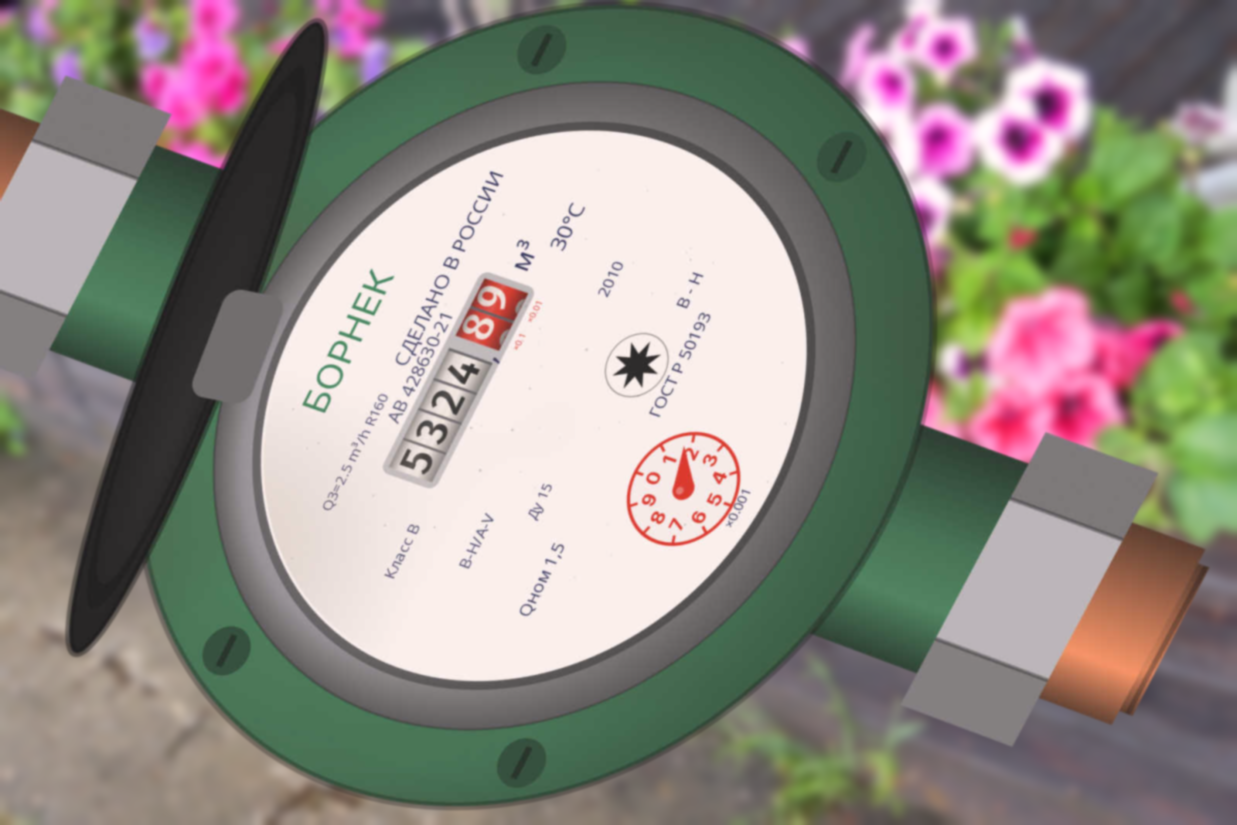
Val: 5324.891
